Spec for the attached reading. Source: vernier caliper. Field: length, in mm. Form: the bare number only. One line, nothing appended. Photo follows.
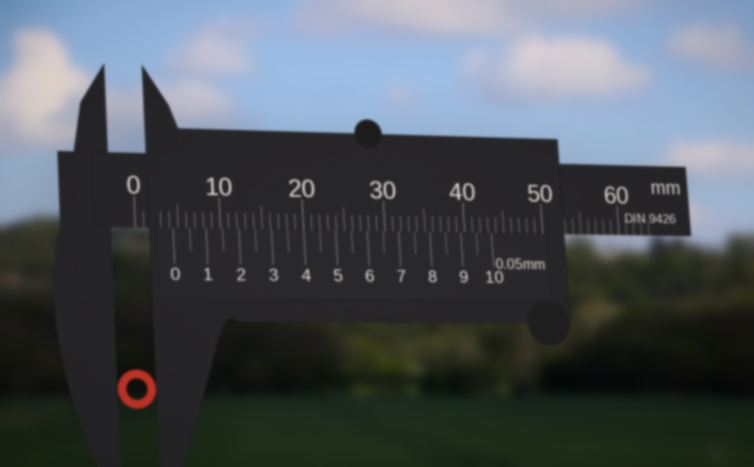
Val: 4.4
